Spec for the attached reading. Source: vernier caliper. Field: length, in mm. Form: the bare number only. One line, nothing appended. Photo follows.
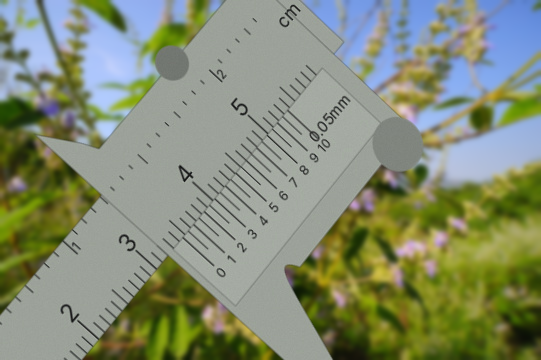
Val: 34.6
